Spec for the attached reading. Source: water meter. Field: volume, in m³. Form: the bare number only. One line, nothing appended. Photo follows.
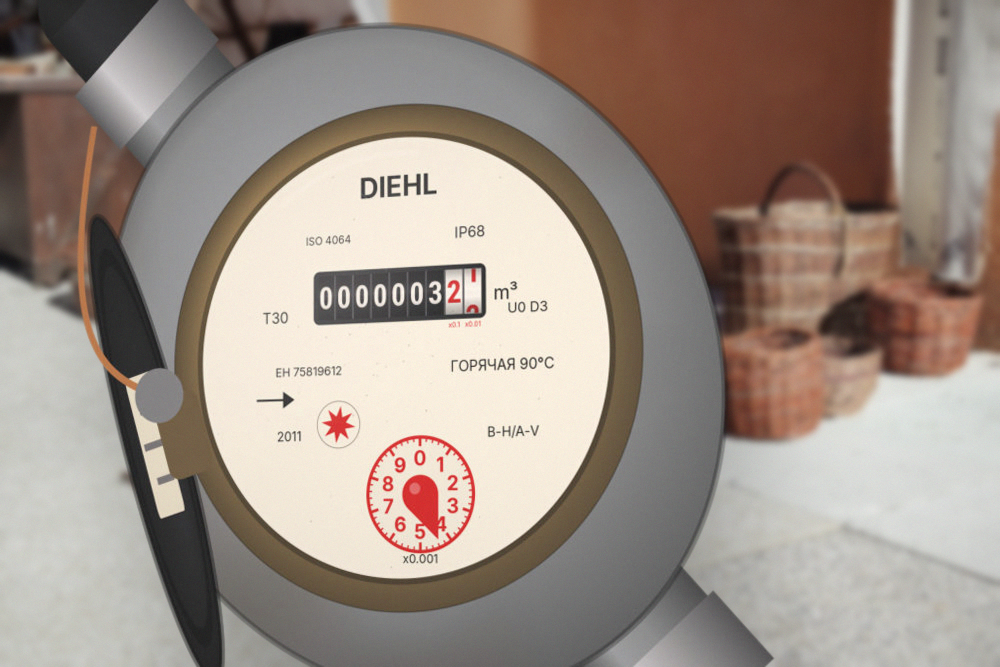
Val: 3.214
